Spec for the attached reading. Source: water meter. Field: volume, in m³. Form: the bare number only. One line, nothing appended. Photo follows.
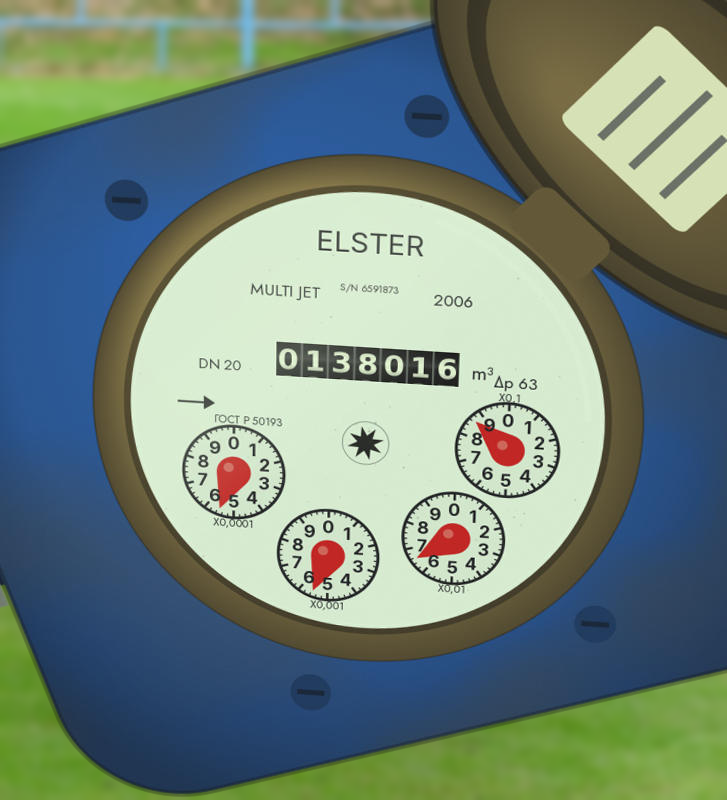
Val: 138016.8655
